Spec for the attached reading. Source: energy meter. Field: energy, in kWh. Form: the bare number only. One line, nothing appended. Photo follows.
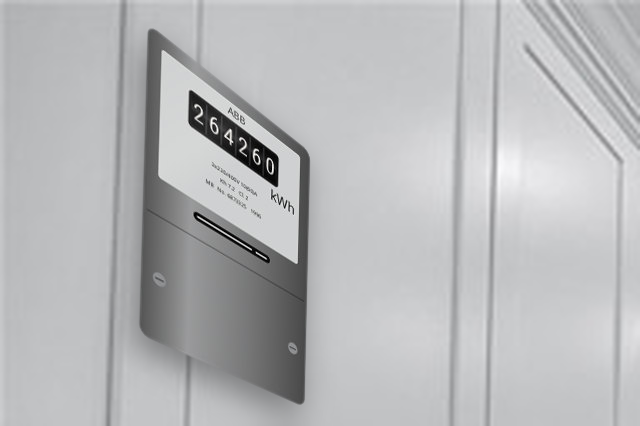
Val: 264260
